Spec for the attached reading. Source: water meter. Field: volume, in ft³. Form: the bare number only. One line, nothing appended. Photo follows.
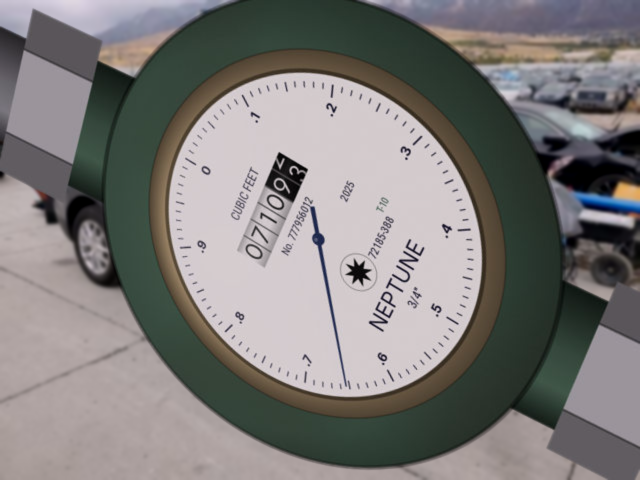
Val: 71092.65
